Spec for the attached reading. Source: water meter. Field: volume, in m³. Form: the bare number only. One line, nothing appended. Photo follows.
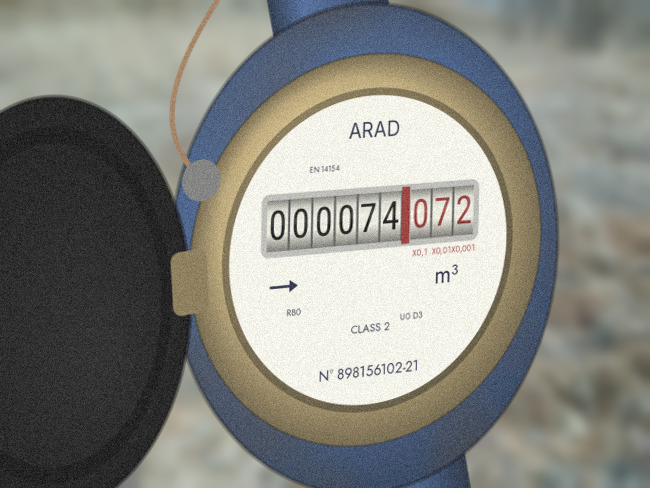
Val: 74.072
